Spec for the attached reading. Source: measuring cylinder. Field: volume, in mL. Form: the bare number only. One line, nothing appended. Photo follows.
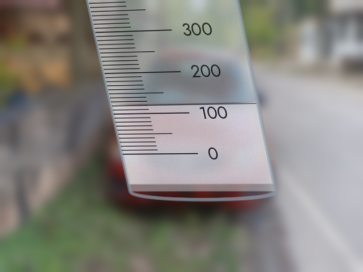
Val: 120
